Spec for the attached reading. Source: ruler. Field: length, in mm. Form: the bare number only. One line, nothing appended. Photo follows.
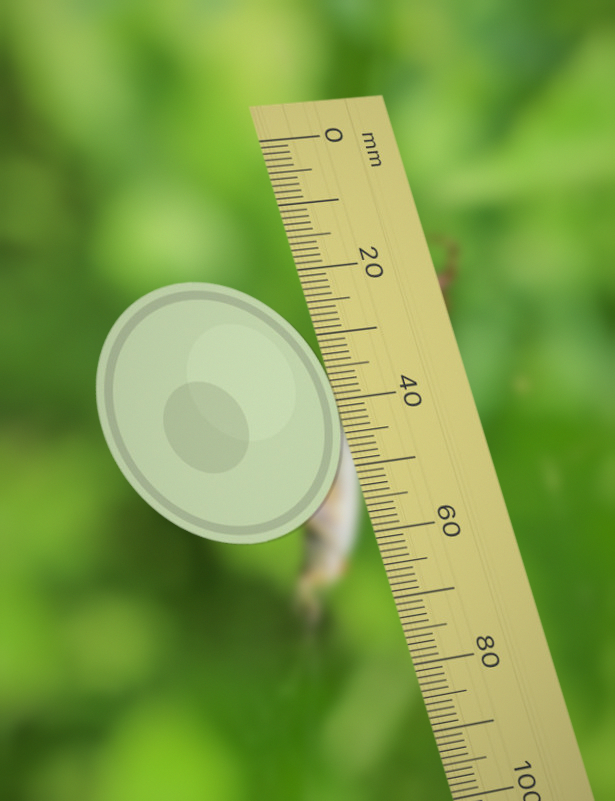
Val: 39
